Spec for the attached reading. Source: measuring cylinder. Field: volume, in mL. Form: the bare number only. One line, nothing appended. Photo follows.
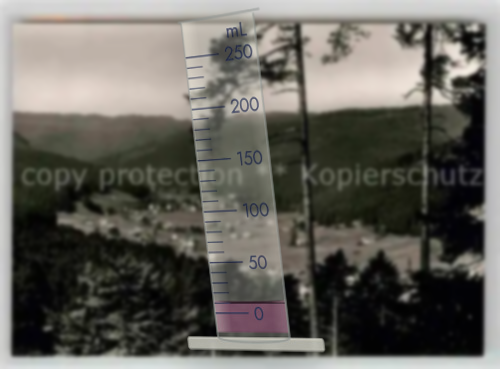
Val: 10
